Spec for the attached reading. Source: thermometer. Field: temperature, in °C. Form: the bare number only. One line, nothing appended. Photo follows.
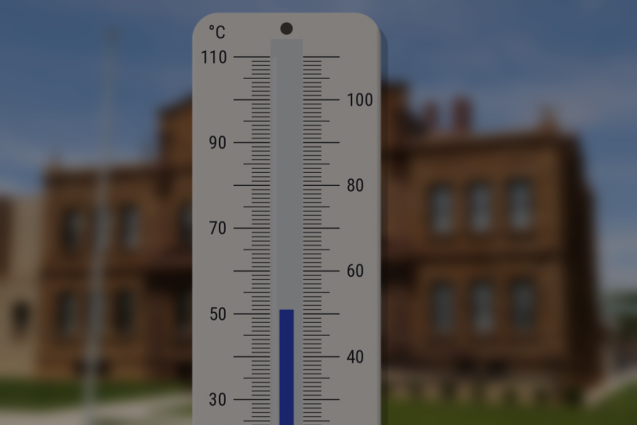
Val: 51
